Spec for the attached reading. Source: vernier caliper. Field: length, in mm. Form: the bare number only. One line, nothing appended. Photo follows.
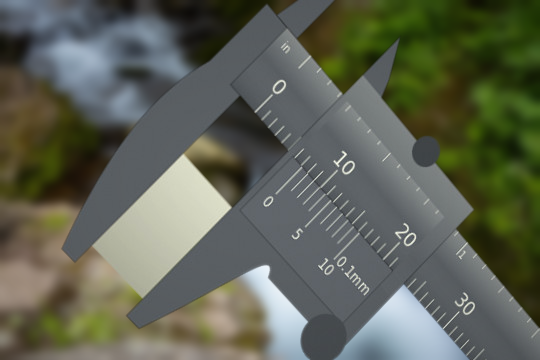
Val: 7.2
